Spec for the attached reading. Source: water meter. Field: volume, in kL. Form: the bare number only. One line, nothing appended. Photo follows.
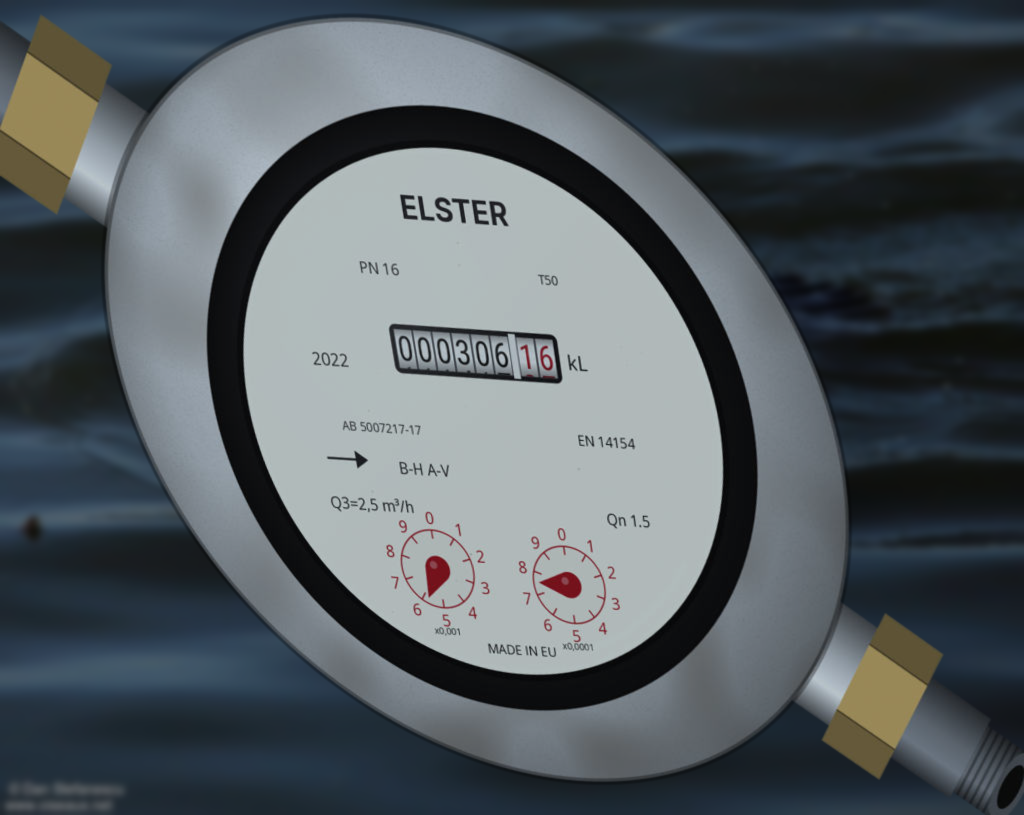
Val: 306.1657
